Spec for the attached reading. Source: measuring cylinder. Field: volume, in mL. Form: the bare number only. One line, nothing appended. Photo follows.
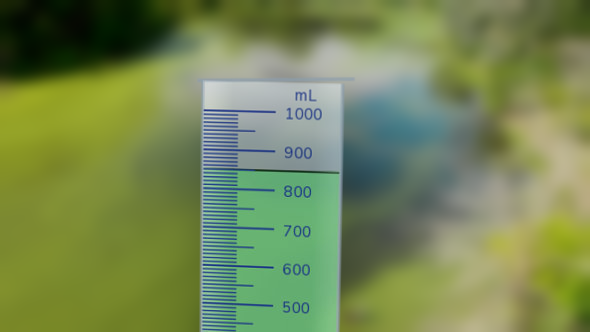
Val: 850
